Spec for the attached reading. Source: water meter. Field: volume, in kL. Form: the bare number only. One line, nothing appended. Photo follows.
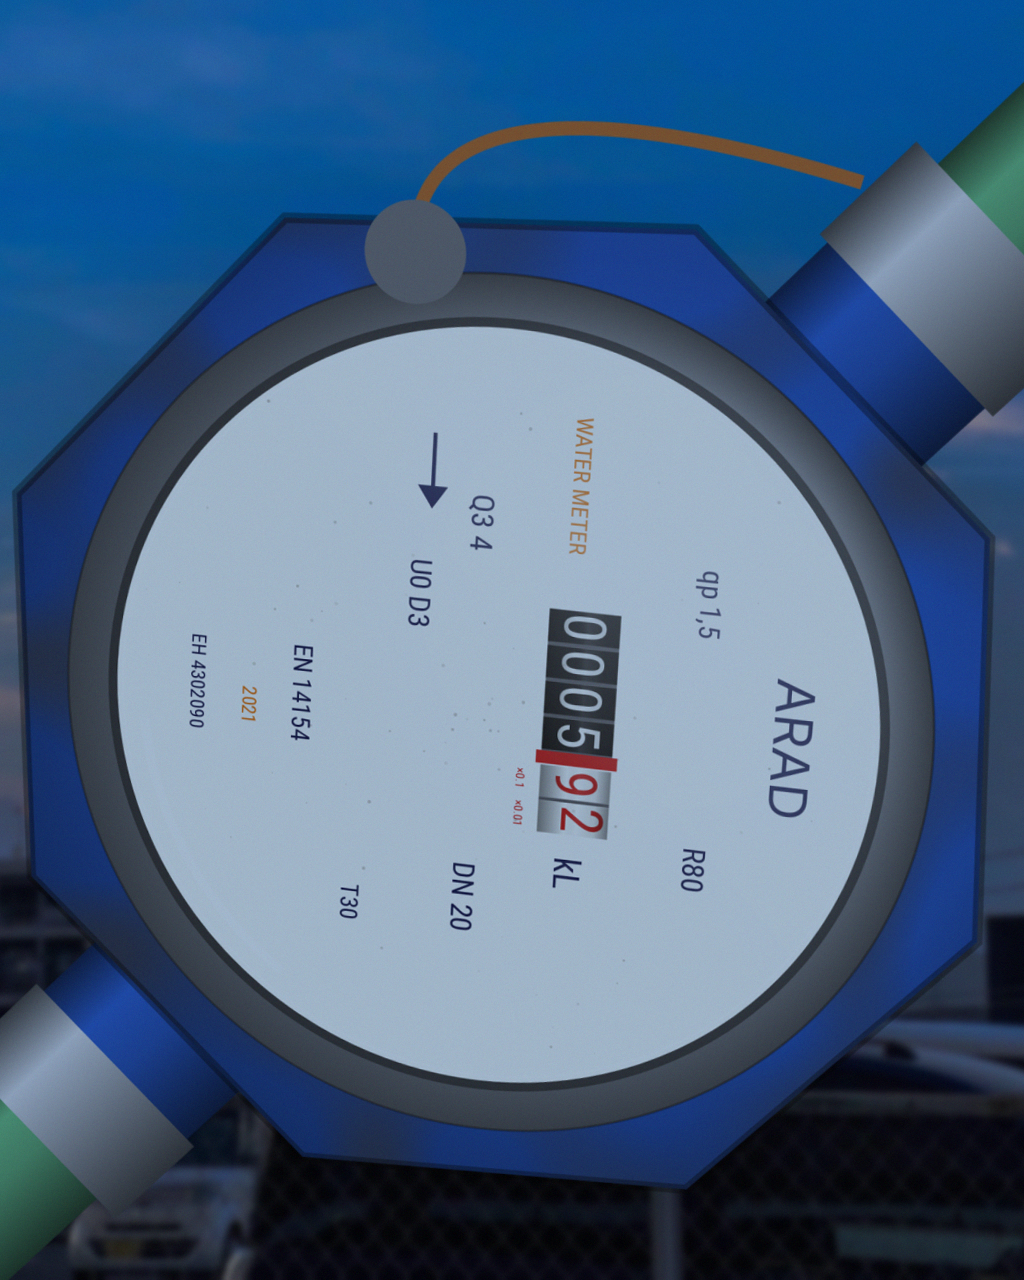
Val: 5.92
